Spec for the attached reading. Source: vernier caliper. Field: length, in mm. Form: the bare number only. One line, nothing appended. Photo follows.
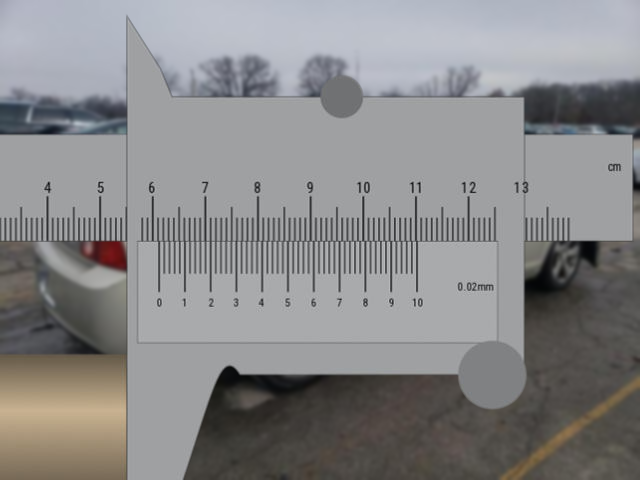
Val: 61.2
